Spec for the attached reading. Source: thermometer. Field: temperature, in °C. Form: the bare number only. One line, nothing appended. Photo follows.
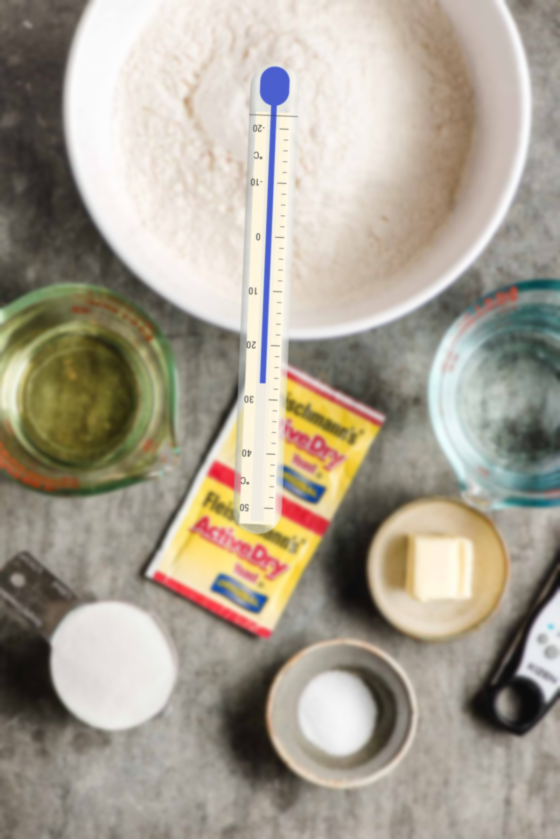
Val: 27
